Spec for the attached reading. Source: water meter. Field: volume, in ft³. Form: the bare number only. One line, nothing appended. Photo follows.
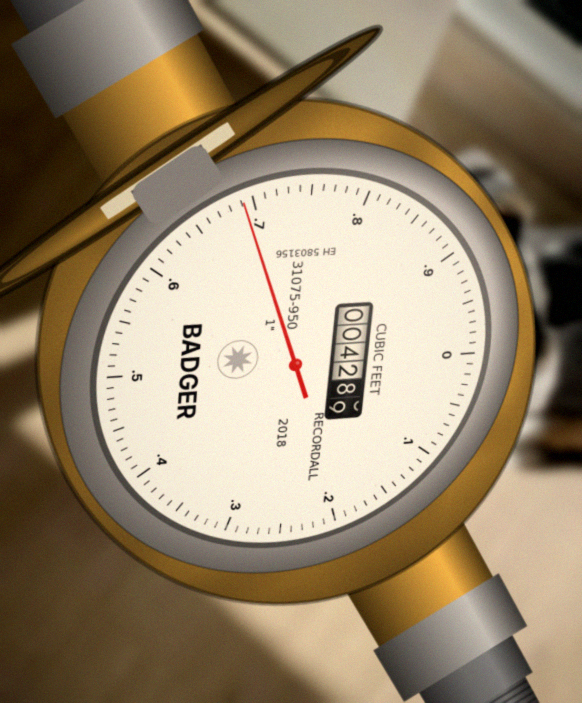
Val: 4288.69
